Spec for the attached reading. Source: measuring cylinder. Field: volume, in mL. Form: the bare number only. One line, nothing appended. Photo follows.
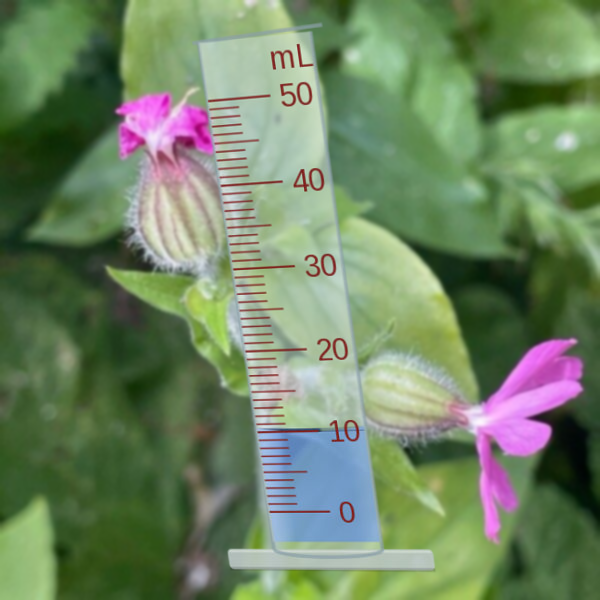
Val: 10
